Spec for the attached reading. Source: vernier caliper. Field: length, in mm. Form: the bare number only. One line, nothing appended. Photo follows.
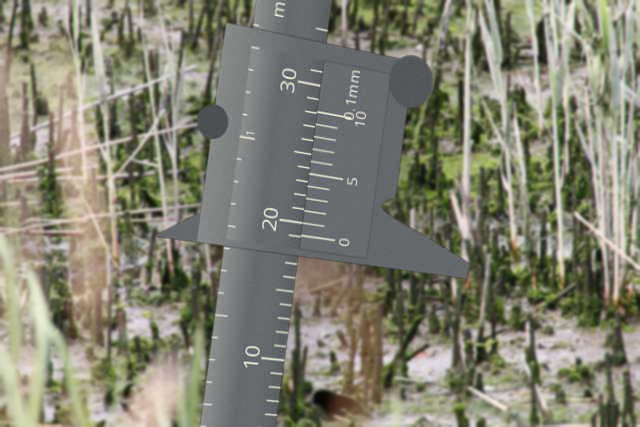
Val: 19.1
